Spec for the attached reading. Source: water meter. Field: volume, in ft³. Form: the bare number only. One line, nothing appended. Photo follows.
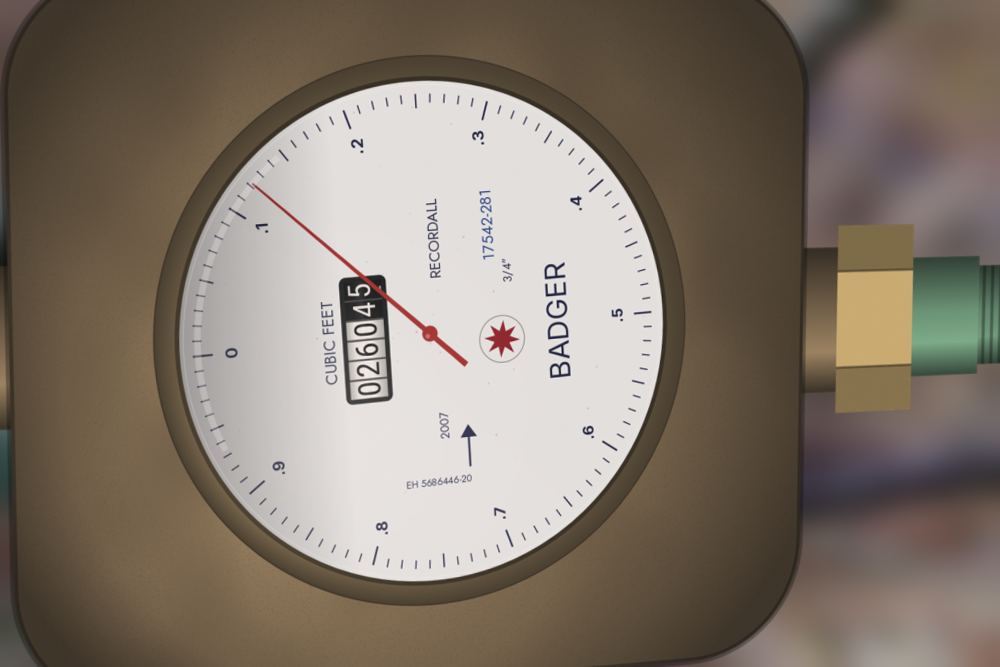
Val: 26045.12
